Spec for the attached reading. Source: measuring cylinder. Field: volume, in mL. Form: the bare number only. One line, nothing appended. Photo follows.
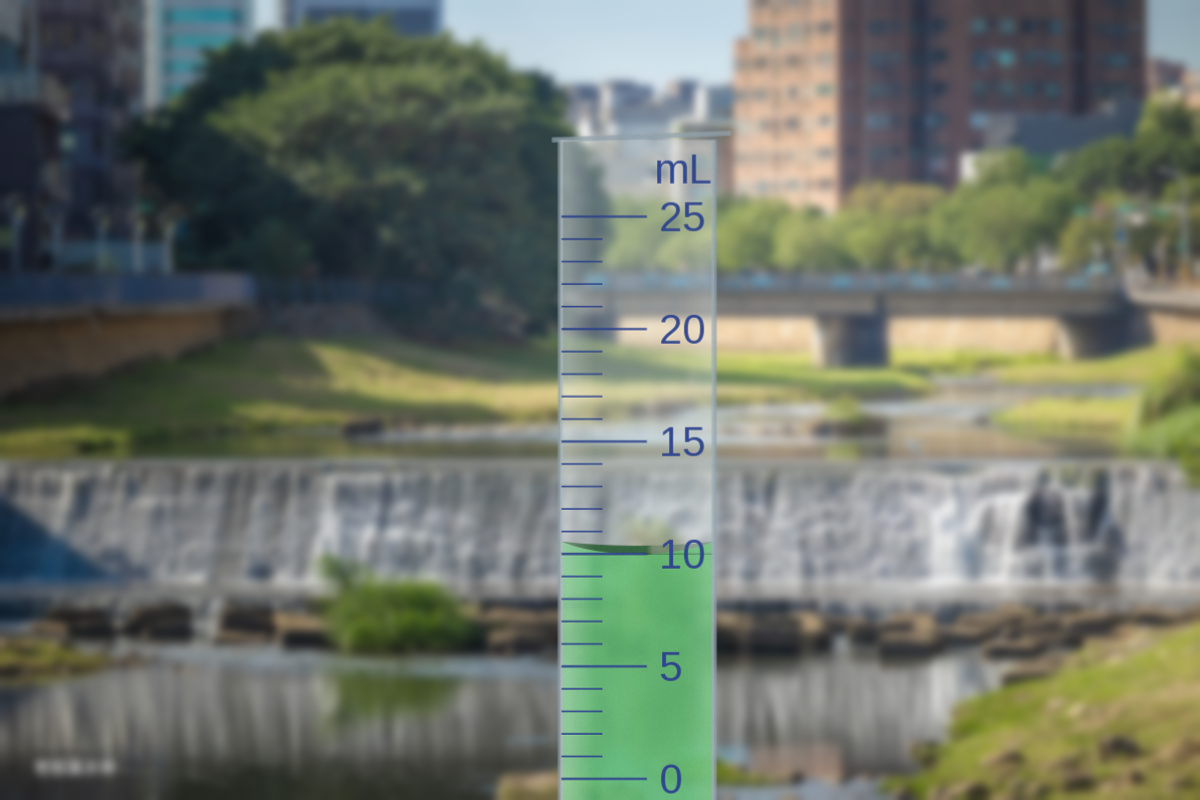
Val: 10
